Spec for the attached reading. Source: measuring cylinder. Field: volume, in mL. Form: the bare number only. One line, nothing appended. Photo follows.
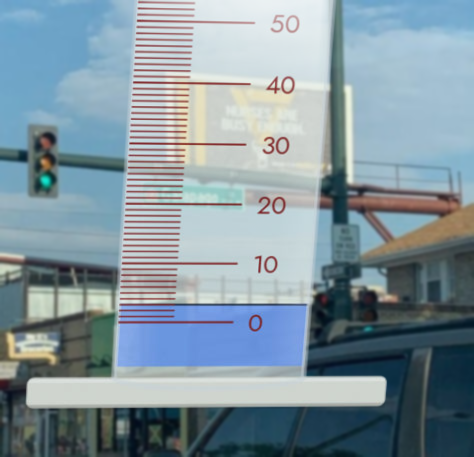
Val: 3
